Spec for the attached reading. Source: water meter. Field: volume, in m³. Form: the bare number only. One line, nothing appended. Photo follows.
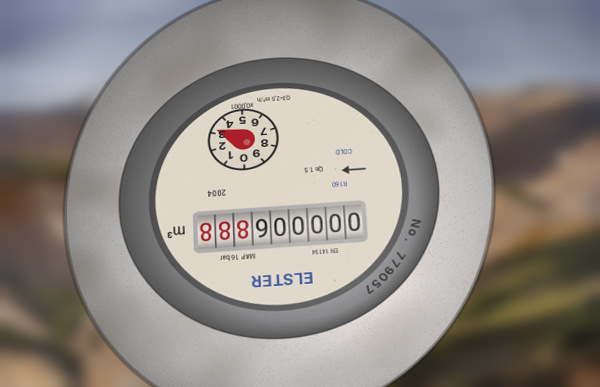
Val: 6.8883
